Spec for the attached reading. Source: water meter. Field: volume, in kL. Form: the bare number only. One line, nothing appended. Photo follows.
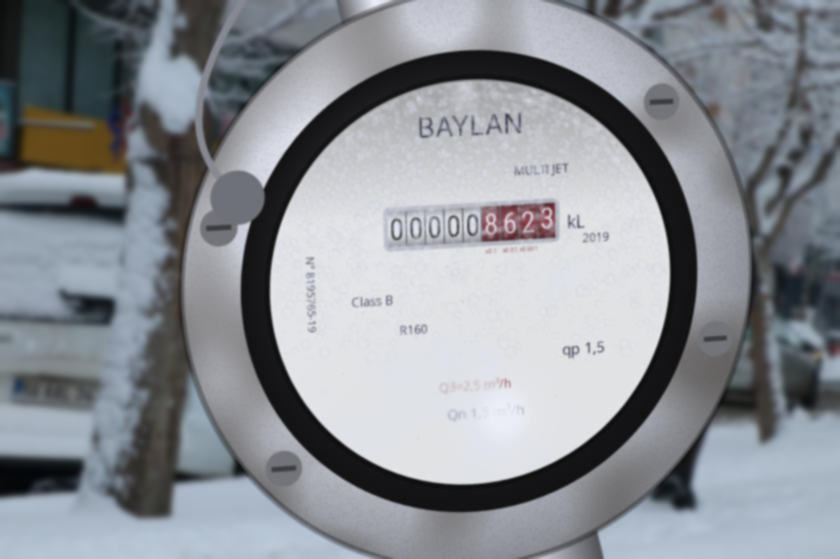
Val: 0.8623
